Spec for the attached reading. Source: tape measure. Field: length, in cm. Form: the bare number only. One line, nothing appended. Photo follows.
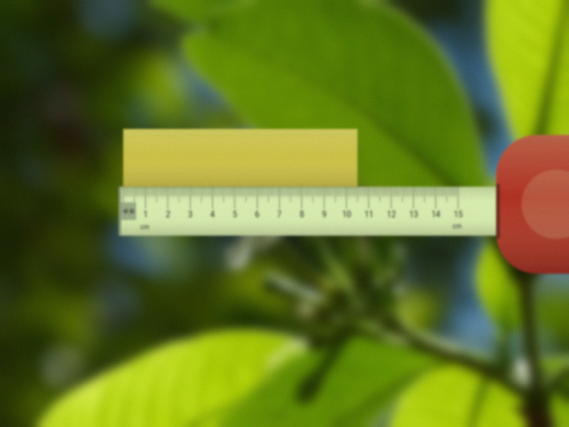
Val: 10.5
